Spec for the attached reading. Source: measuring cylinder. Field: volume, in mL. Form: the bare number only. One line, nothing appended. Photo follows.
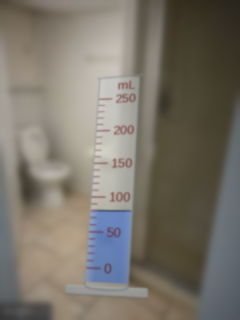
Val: 80
